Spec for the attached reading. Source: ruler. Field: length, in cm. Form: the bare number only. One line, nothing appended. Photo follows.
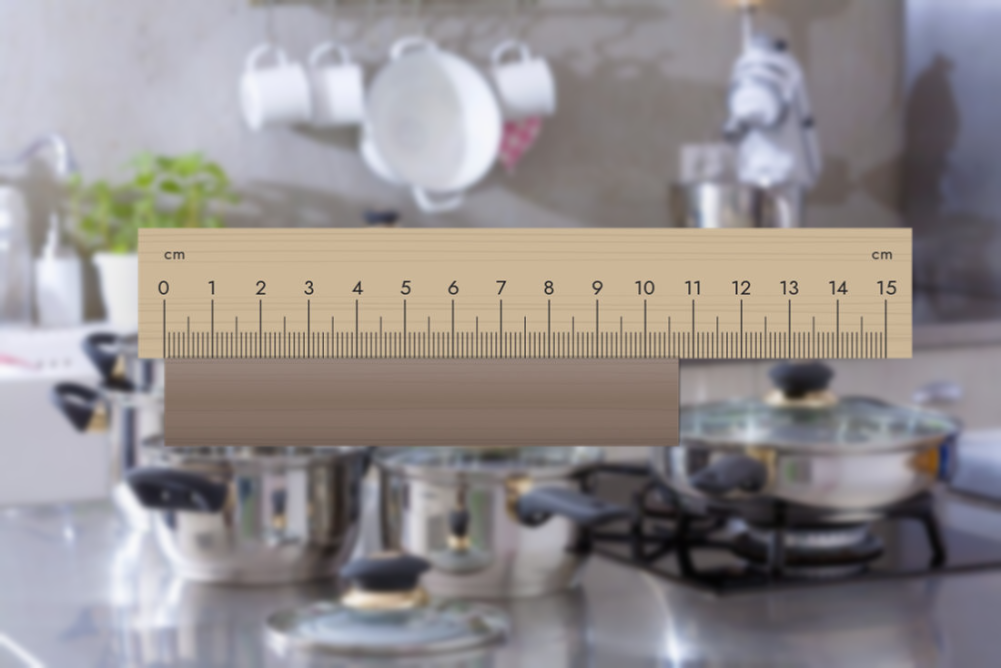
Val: 10.7
